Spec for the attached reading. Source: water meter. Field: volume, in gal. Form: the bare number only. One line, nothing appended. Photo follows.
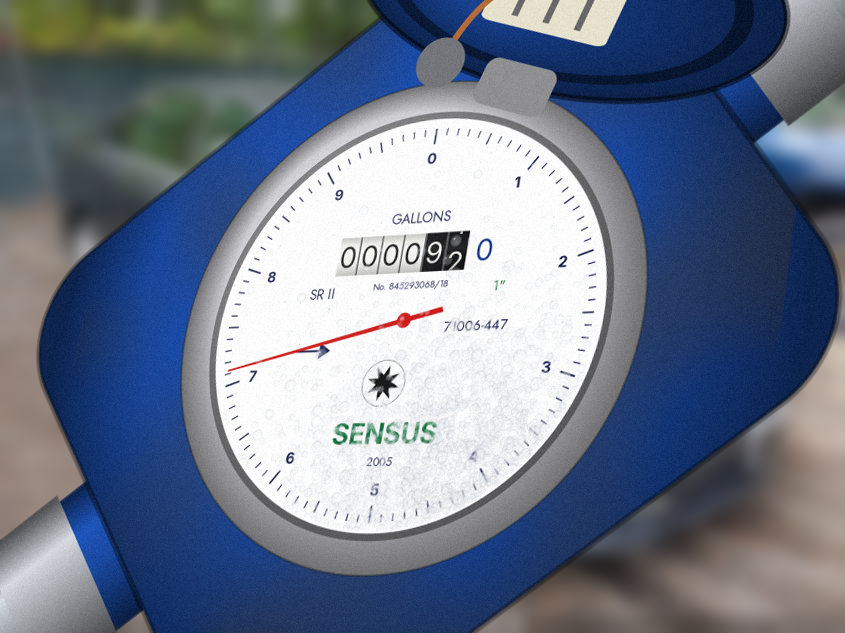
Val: 917.1
